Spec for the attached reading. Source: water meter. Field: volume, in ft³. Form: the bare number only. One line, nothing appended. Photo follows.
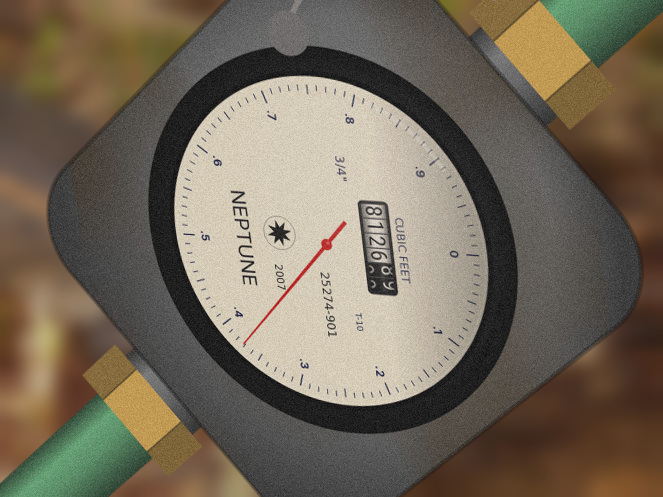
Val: 812689.37
